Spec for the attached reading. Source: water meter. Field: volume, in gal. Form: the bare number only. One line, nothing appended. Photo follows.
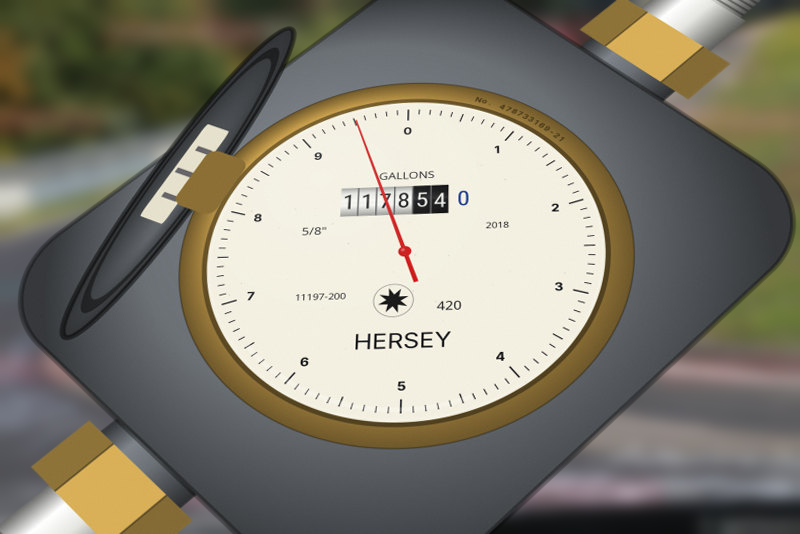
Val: 1178539.5
